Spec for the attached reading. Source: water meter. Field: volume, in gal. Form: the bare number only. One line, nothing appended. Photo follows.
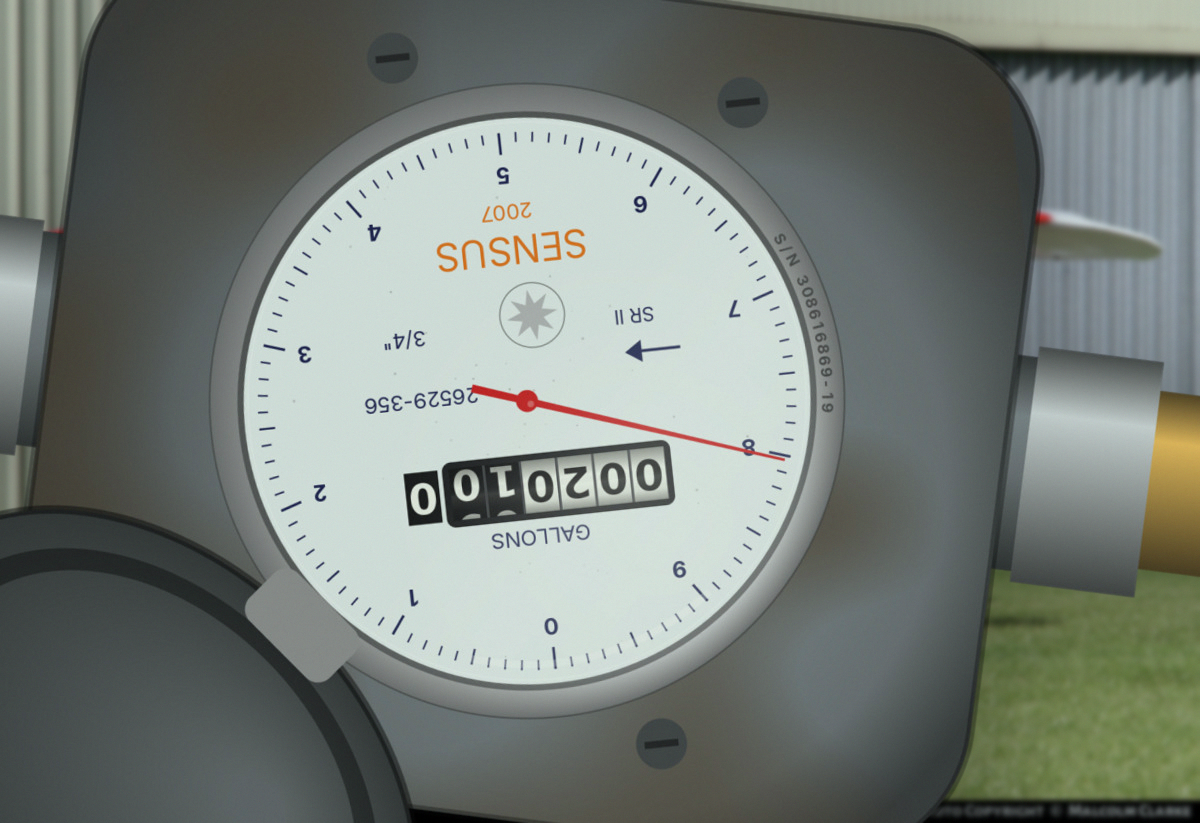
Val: 20098.0
